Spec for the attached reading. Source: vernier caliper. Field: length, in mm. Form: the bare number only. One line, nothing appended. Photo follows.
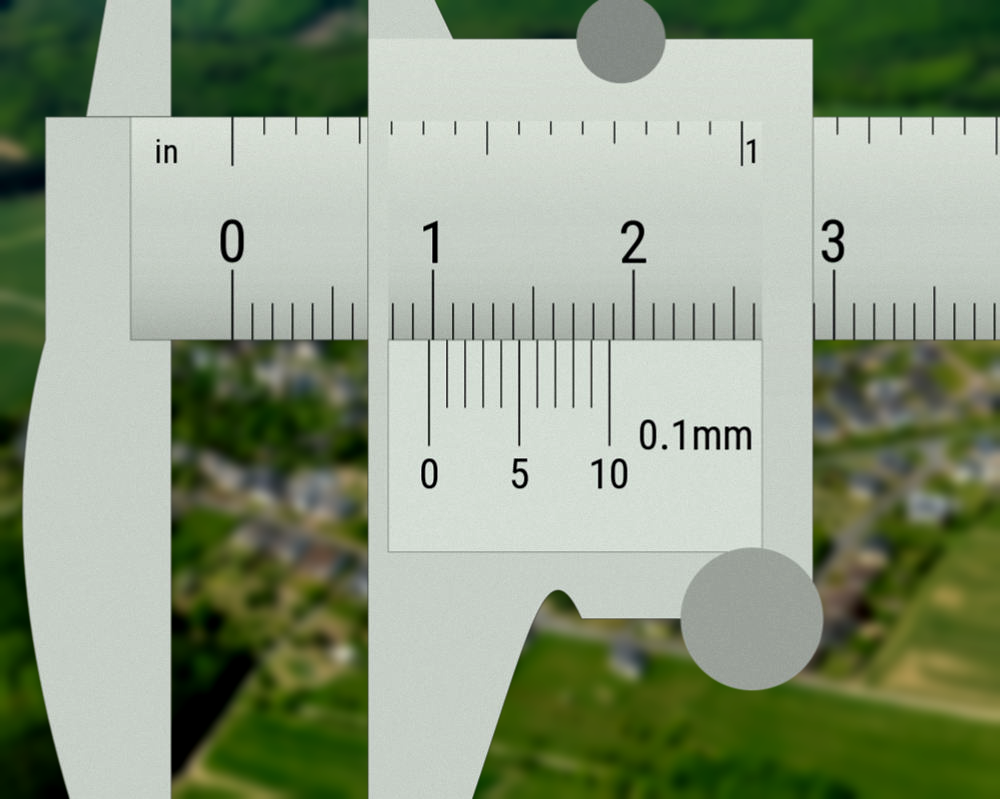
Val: 9.8
